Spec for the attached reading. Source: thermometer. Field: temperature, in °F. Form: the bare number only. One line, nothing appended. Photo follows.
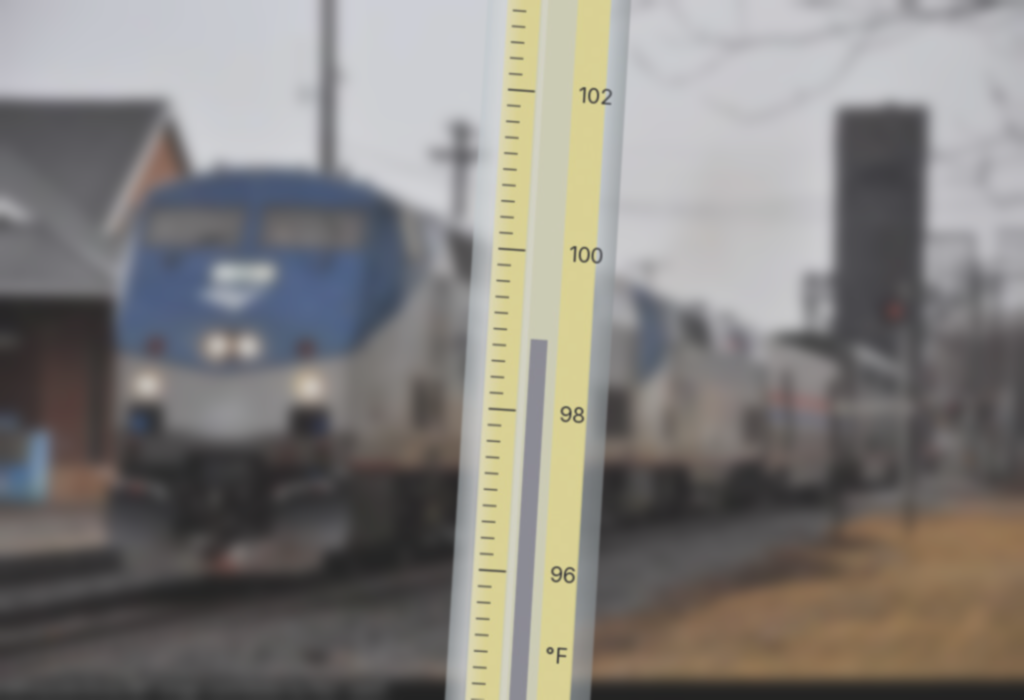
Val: 98.9
